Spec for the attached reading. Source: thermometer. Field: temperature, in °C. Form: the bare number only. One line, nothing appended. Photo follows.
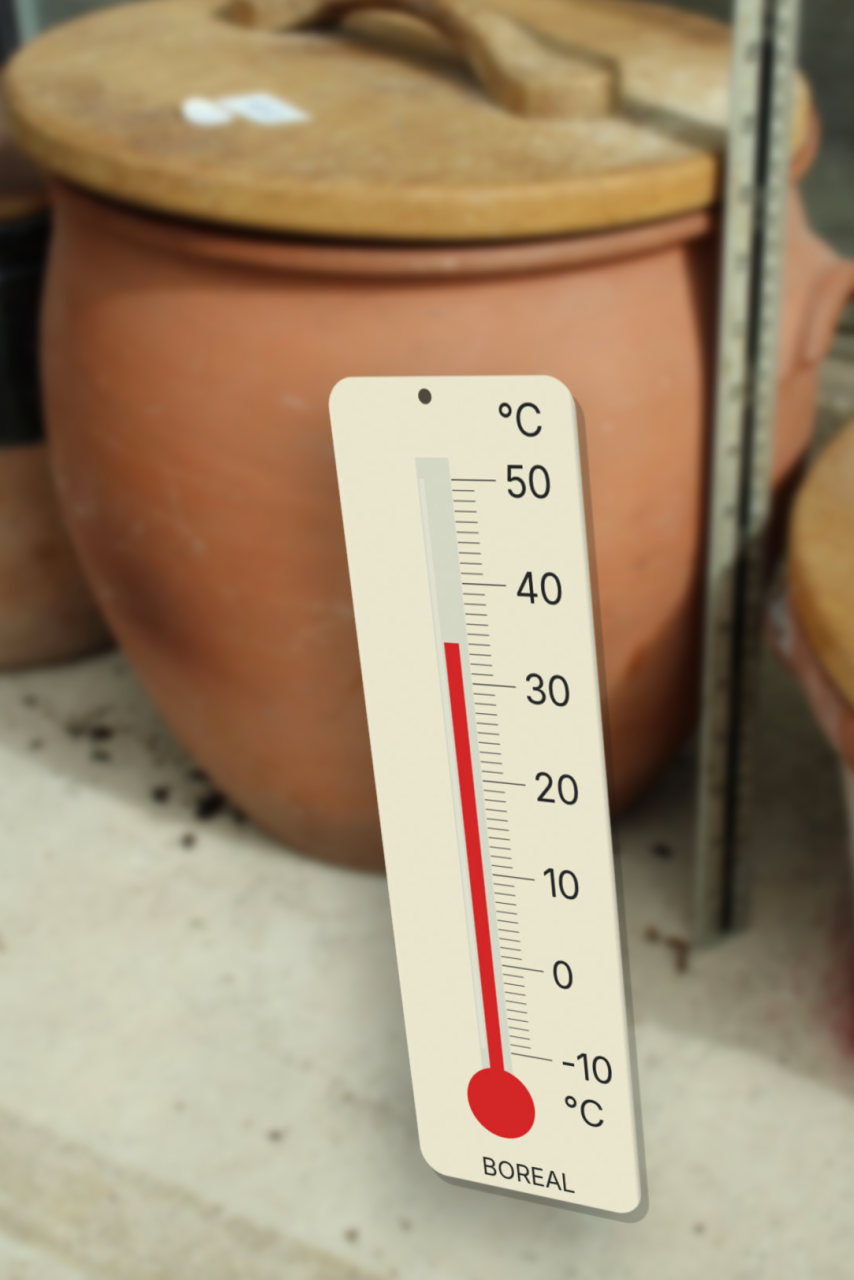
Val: 34
